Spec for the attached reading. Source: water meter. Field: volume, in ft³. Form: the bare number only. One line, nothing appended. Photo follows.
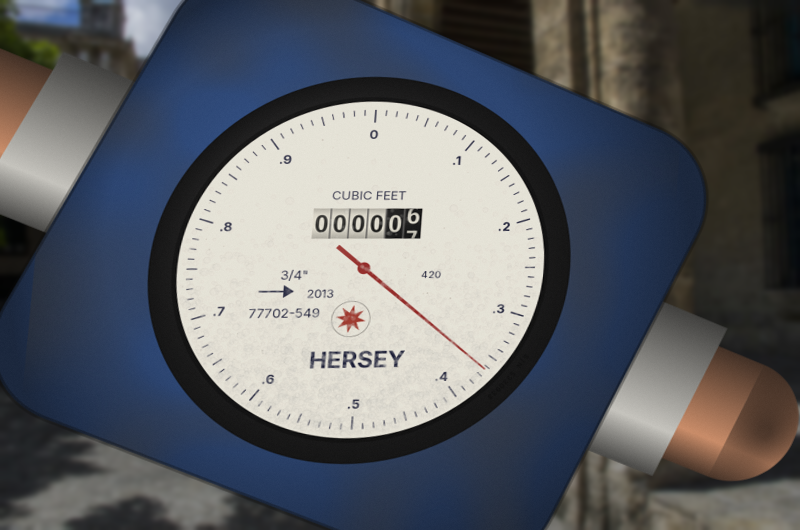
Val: 6.36
